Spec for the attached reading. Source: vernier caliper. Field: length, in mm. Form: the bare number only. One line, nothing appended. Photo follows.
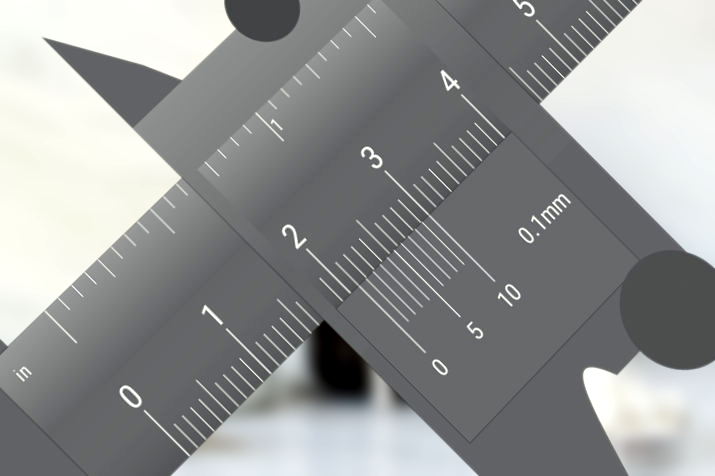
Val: 21.0
